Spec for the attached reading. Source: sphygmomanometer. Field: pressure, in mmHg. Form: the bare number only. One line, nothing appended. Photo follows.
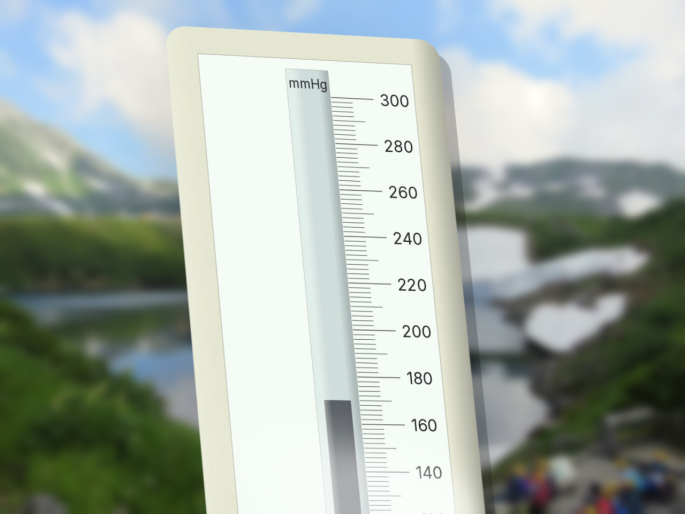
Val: 170
